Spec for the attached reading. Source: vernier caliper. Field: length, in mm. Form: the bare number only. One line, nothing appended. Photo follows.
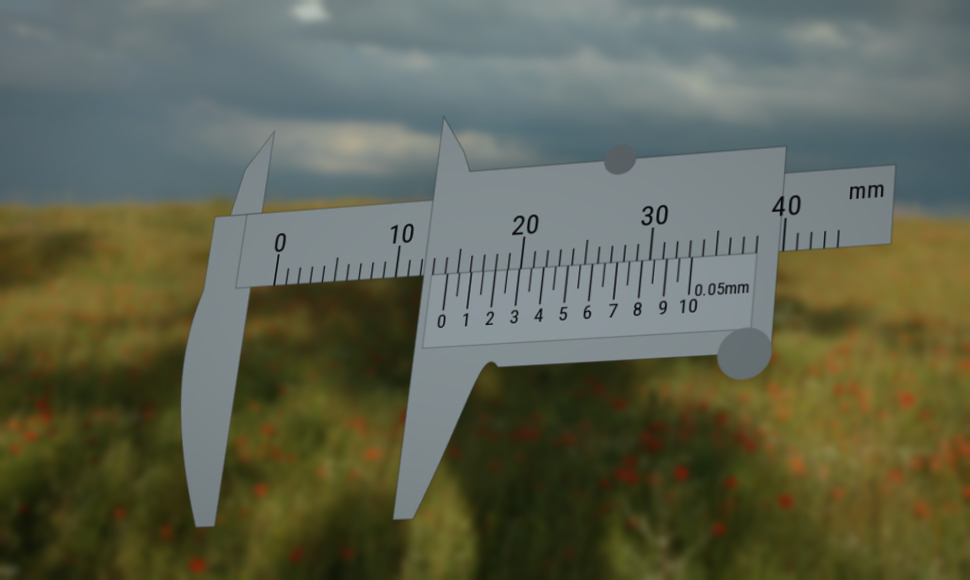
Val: 14.2
